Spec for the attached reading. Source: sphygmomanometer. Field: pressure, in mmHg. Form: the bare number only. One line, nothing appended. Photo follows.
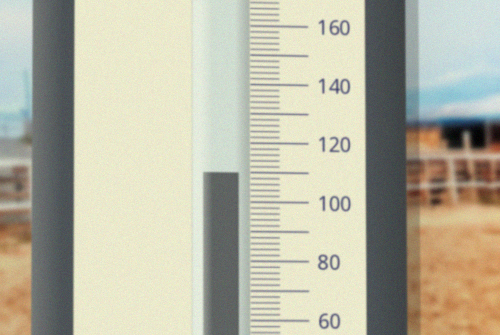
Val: 110
